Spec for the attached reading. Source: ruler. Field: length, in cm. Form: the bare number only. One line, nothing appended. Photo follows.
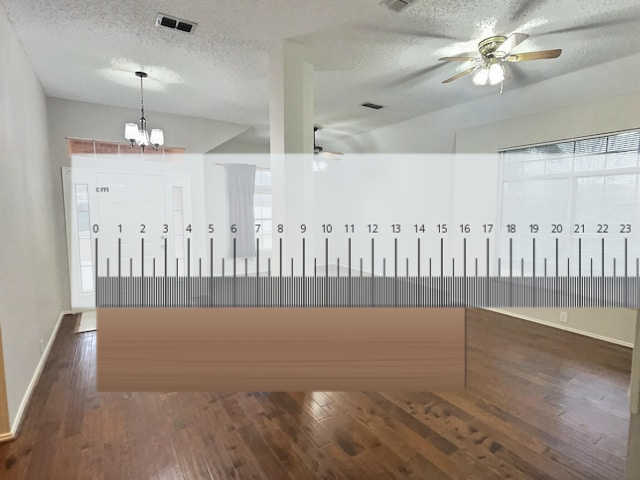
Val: 16
